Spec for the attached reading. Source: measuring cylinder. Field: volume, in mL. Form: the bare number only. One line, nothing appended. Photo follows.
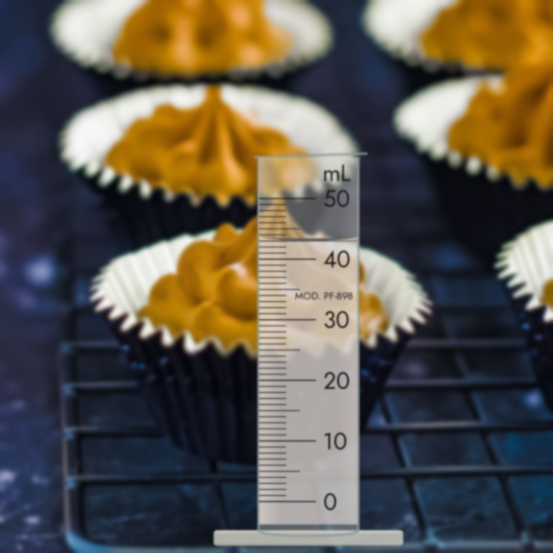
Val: 43
